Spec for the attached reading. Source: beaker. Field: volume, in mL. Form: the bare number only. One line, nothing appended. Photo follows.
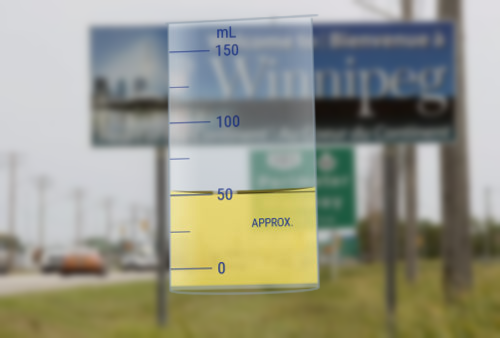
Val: 50
